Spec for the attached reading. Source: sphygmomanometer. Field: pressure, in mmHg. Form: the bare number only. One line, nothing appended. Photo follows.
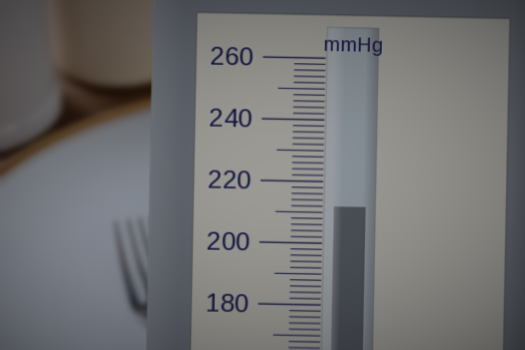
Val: 212
